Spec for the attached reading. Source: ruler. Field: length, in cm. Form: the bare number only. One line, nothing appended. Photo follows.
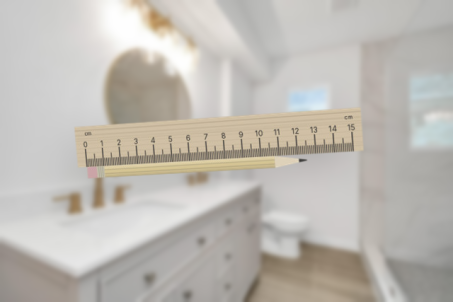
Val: 12.5
